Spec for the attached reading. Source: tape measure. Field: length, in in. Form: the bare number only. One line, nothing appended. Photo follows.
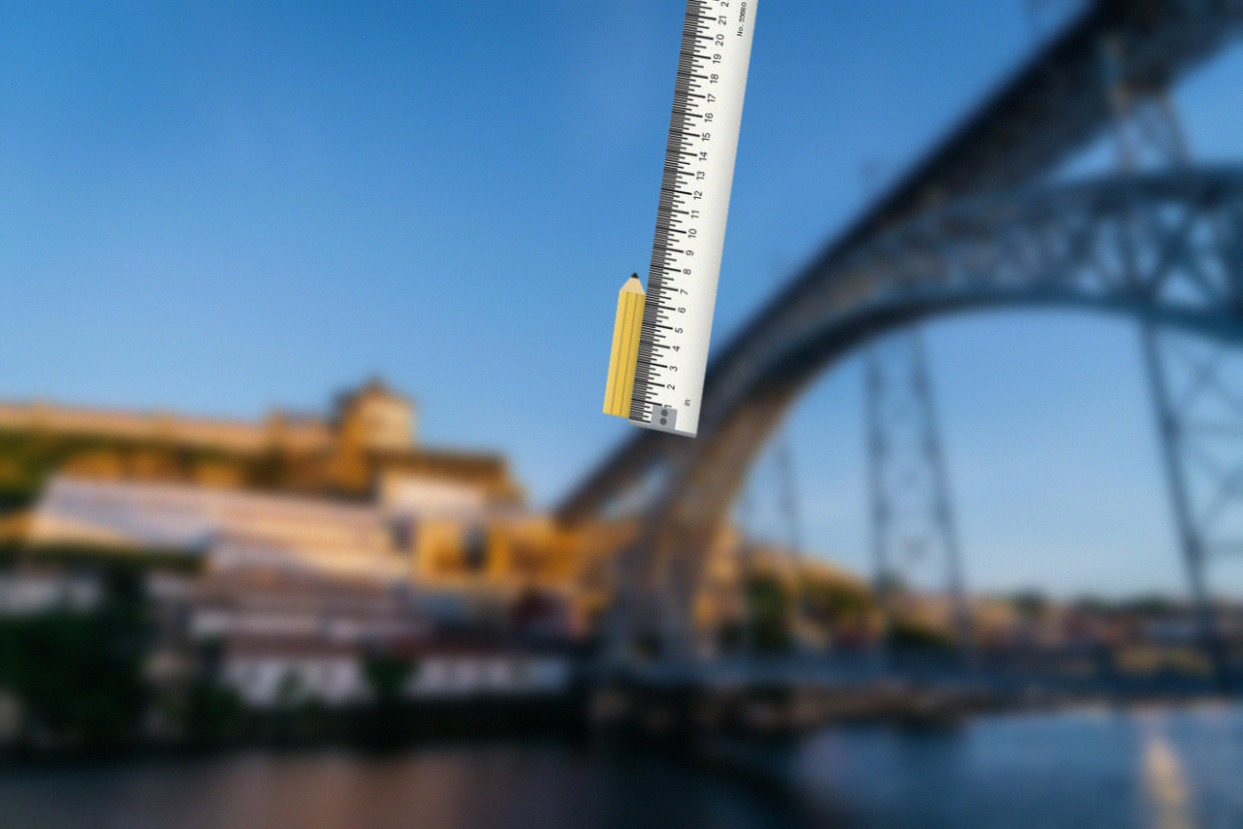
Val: 7.5
